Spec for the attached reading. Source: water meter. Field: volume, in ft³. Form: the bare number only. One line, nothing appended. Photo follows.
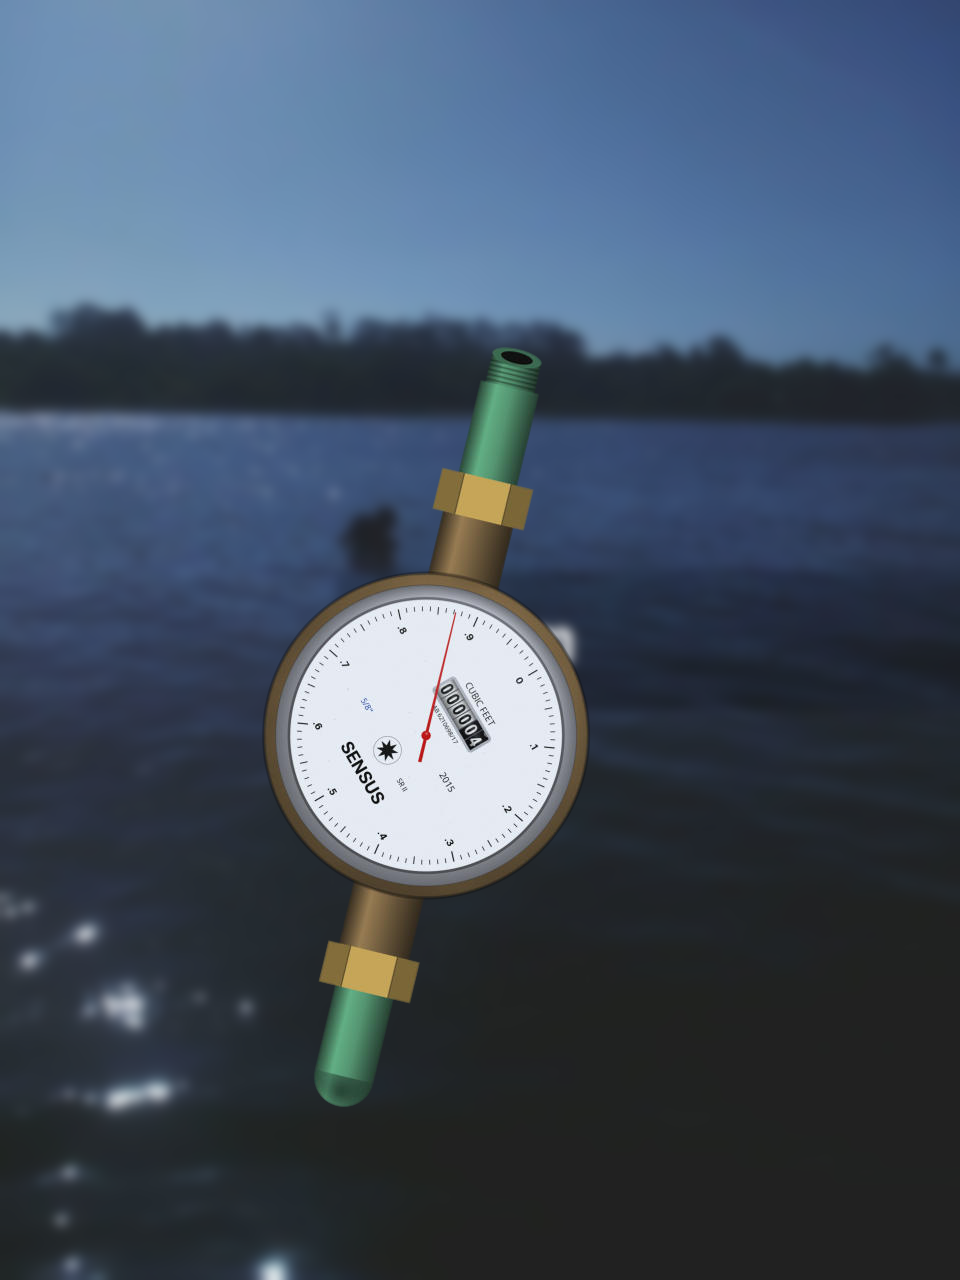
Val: 3.87
